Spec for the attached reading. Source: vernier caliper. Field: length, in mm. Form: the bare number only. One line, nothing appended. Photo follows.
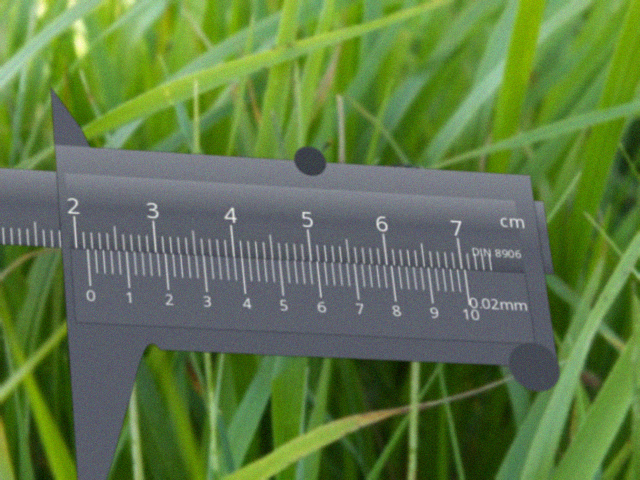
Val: 21.4
